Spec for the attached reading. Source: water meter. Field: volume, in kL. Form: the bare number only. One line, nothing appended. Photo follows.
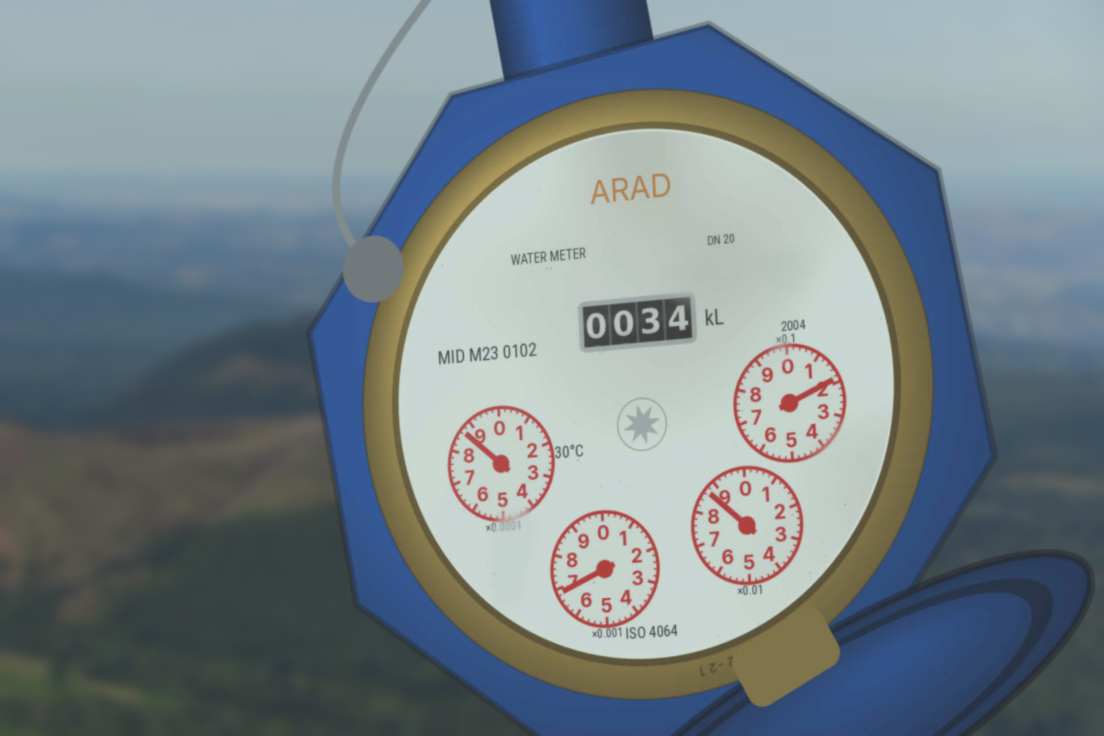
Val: 34.1868
